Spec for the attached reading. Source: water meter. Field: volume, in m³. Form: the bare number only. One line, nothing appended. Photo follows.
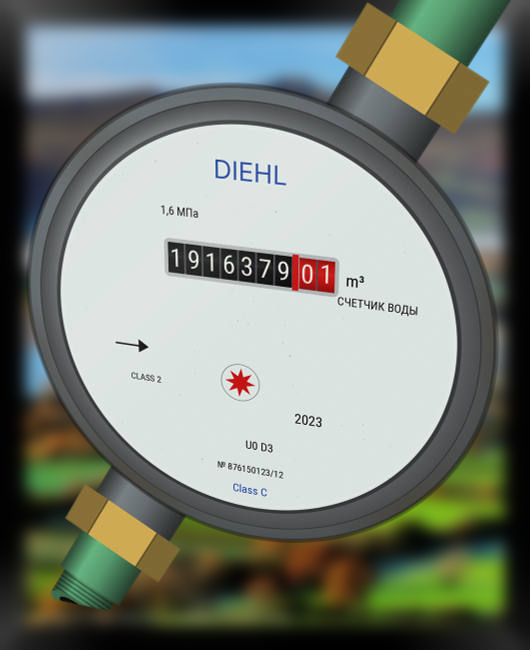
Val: 1916379.01
